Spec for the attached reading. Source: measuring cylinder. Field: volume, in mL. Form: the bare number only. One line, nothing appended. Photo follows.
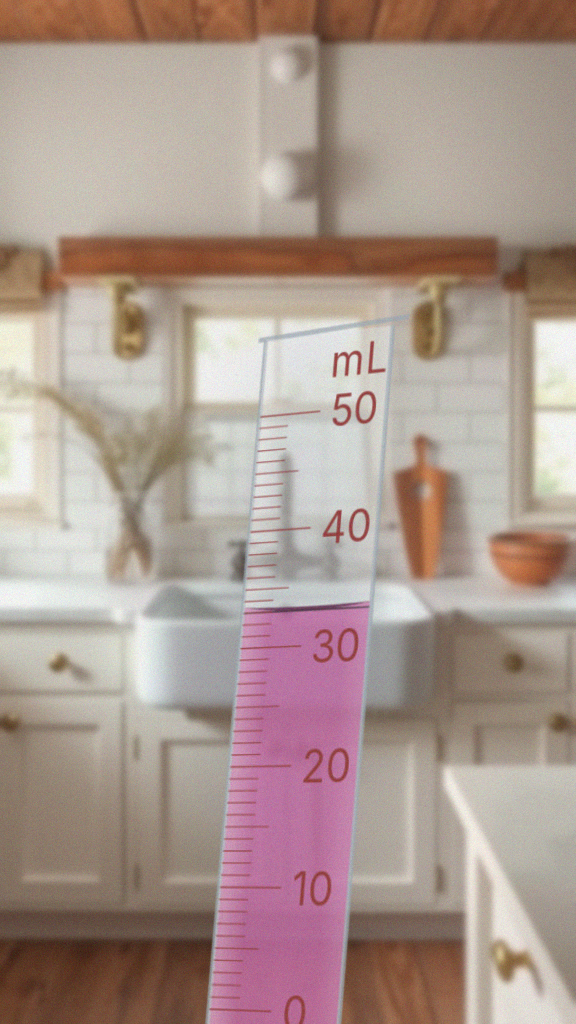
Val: 33
